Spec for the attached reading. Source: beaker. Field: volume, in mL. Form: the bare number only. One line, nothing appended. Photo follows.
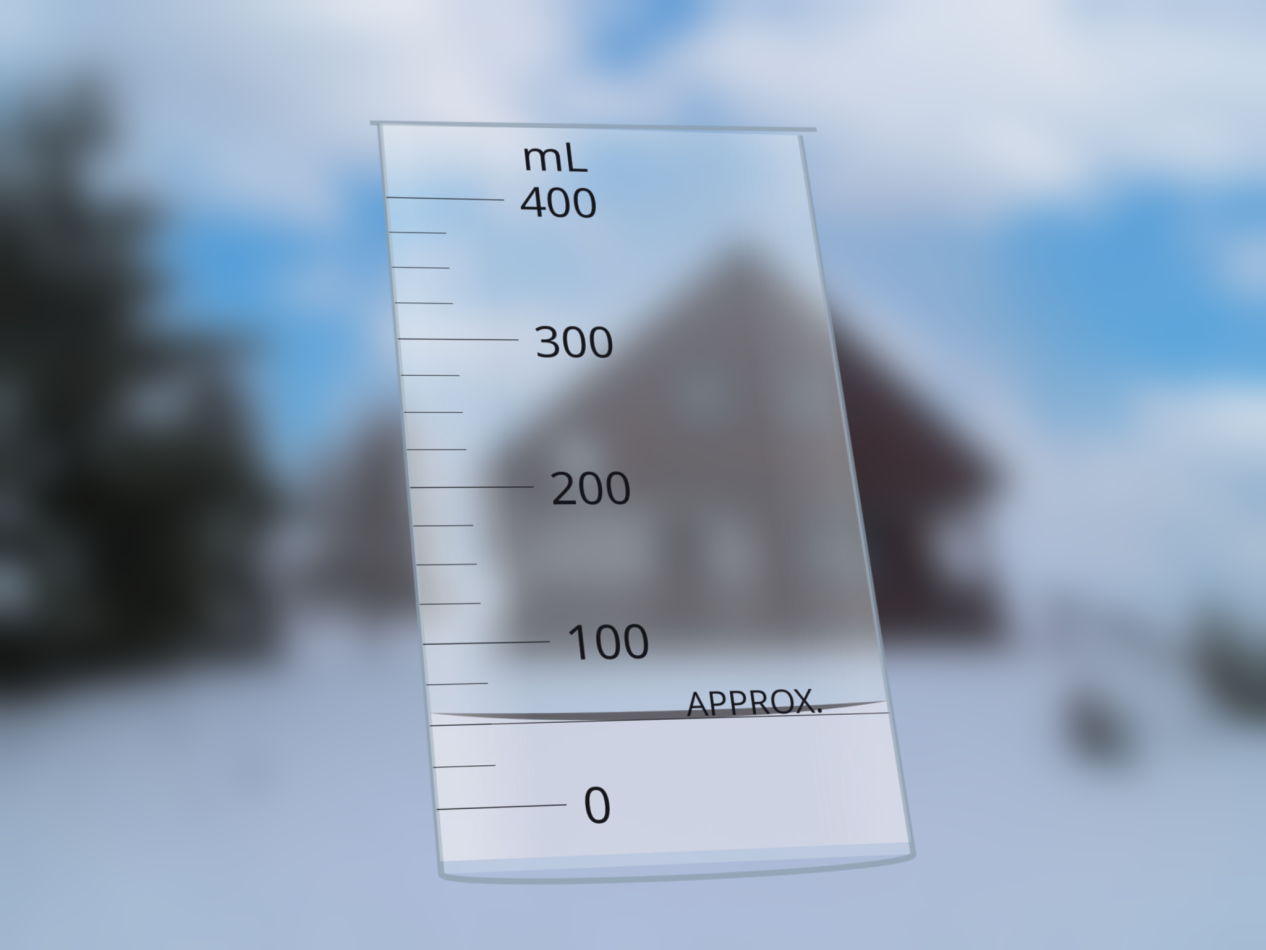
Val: 50
